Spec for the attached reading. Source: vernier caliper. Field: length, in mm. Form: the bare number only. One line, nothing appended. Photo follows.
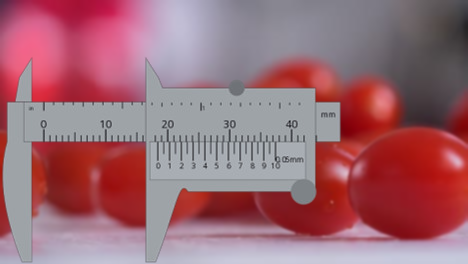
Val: 18.4
